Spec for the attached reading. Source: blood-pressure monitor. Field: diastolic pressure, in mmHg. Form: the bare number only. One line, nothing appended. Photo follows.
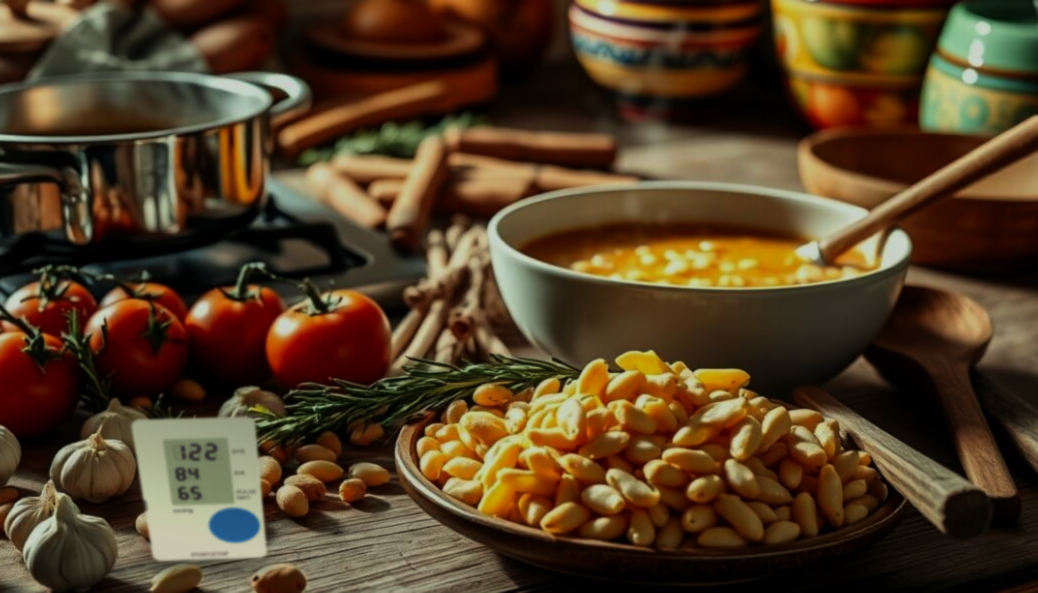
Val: 84
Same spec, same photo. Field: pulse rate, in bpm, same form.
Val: 65
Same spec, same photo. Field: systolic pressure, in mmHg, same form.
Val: 122
